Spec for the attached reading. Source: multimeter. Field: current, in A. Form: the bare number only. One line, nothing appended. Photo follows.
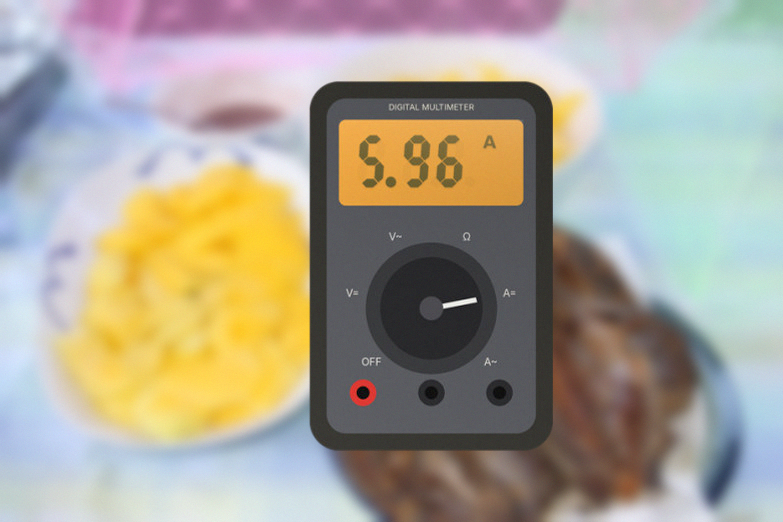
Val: 5.96
